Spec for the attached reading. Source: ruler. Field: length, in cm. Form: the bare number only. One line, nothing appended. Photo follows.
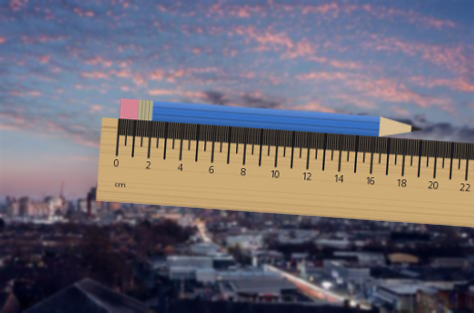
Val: 19
